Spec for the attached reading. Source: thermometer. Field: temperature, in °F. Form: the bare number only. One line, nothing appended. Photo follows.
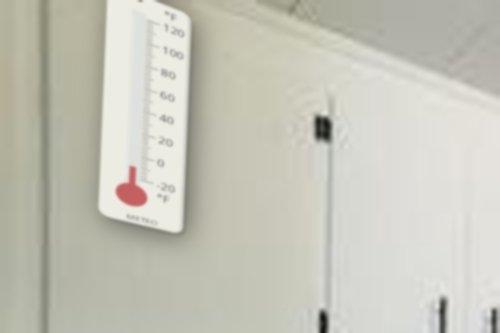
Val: -10
